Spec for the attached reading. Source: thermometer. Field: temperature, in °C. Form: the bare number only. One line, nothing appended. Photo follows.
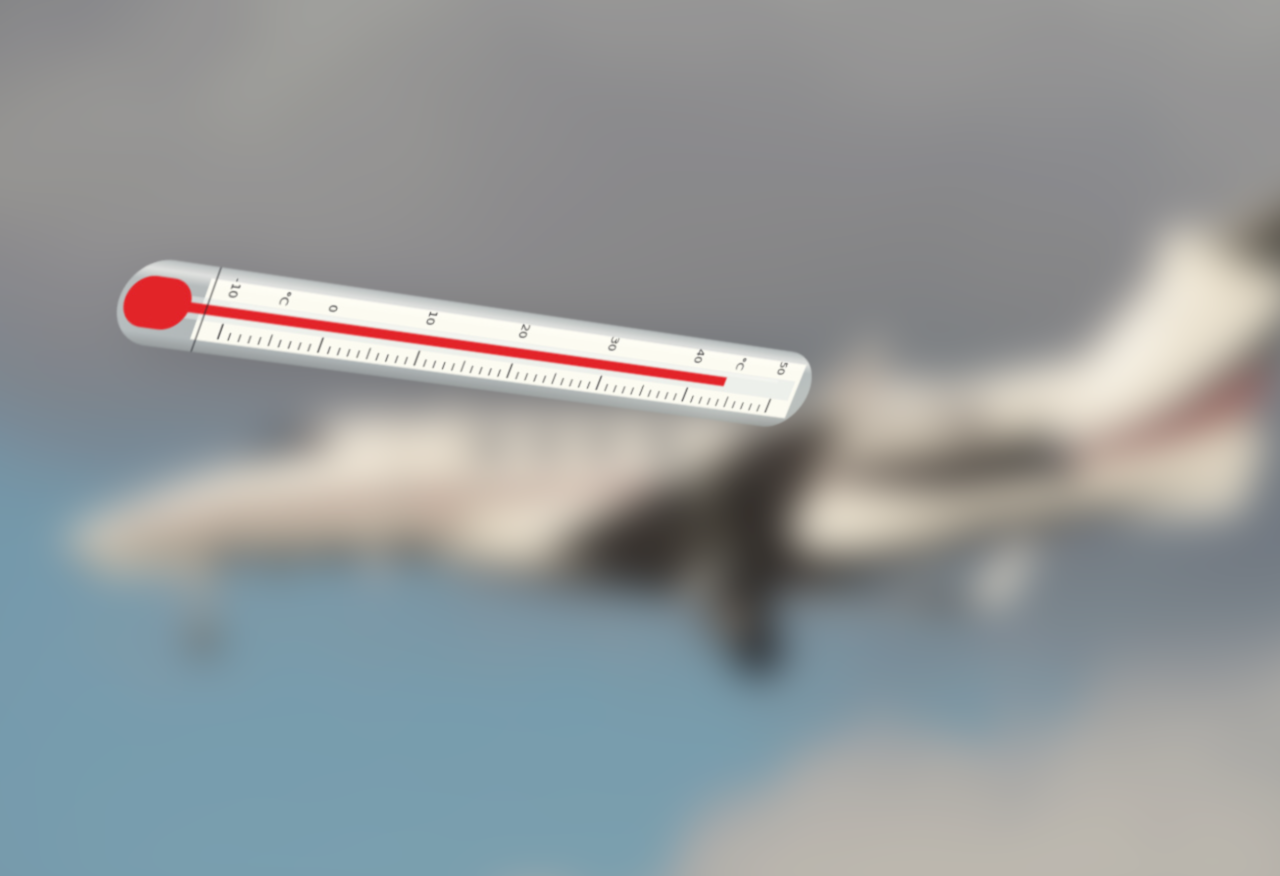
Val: 44
